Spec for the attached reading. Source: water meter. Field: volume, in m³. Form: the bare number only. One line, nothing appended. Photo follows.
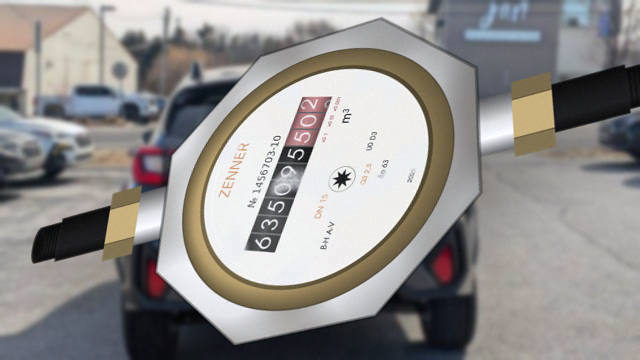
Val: 635095.502
